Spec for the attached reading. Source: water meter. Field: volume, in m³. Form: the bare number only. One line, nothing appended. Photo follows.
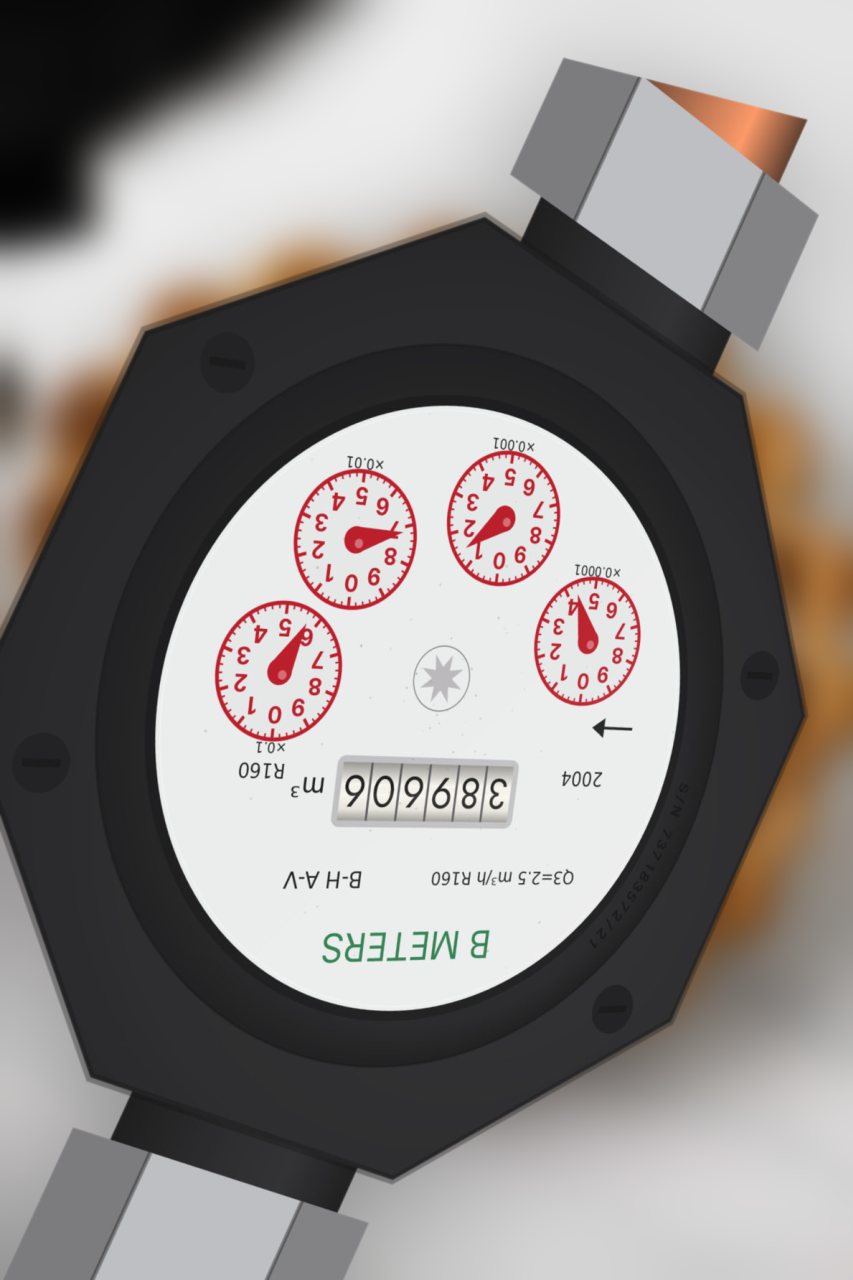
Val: 389606.5714
